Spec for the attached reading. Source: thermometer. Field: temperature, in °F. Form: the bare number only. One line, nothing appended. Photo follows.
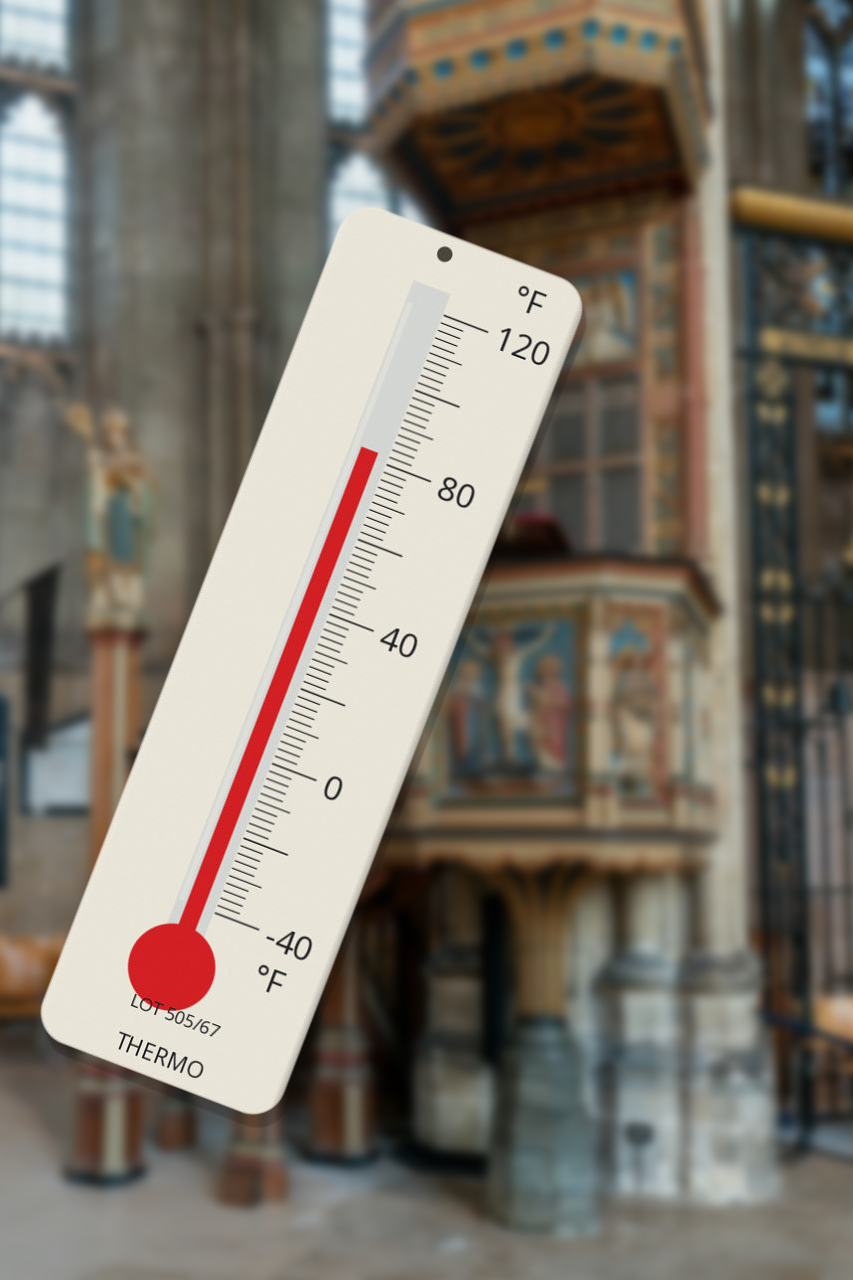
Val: 82
